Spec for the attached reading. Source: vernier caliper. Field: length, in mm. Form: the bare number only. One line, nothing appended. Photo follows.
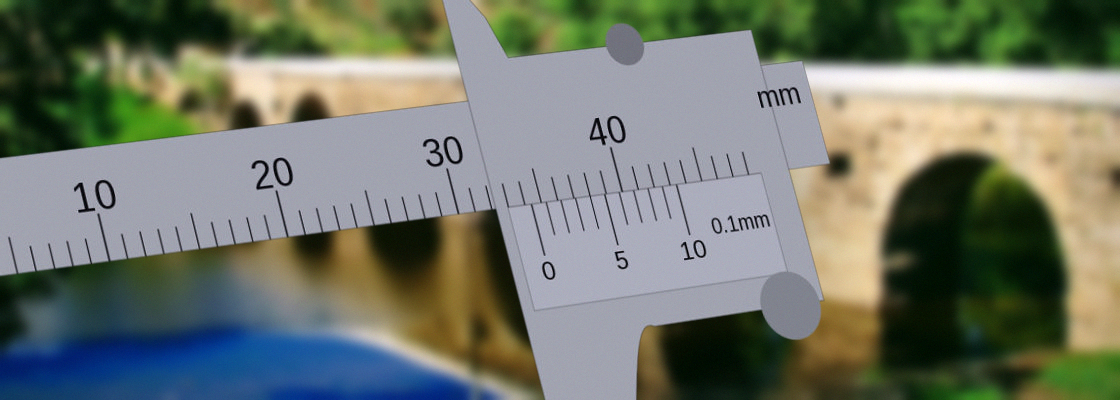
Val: 34.4
